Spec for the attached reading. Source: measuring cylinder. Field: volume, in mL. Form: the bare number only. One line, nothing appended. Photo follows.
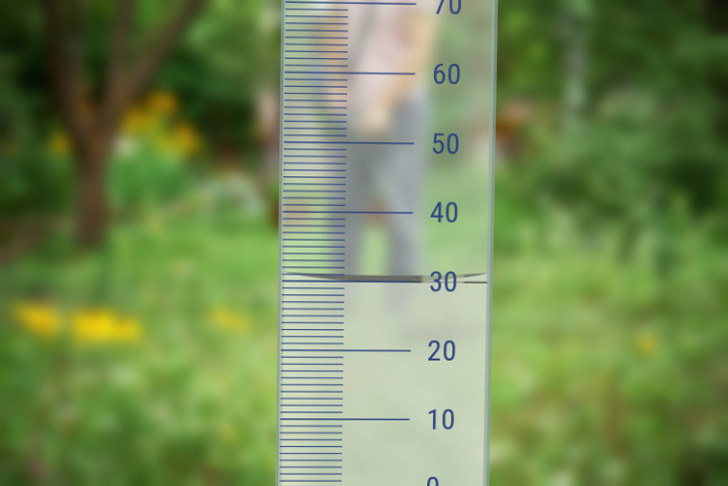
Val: 30
